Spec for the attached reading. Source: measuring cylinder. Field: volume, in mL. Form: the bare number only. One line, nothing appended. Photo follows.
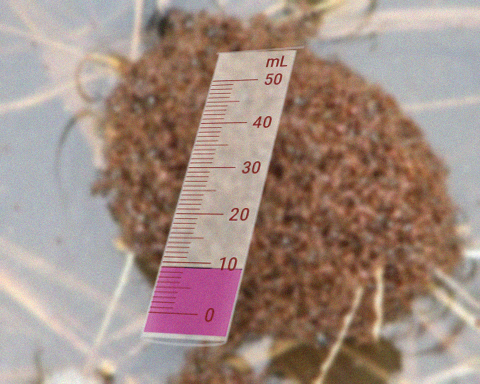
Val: 9
